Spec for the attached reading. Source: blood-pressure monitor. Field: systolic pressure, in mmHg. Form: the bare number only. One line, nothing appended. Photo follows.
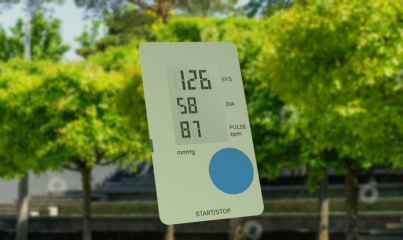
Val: 126
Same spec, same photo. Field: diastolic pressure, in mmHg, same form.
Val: 58
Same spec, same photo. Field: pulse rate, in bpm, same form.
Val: 87
